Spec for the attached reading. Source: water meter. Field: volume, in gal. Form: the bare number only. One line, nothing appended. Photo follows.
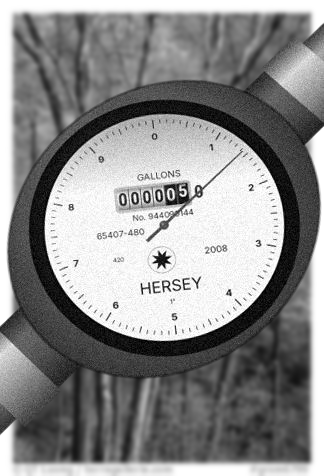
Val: 51.4
